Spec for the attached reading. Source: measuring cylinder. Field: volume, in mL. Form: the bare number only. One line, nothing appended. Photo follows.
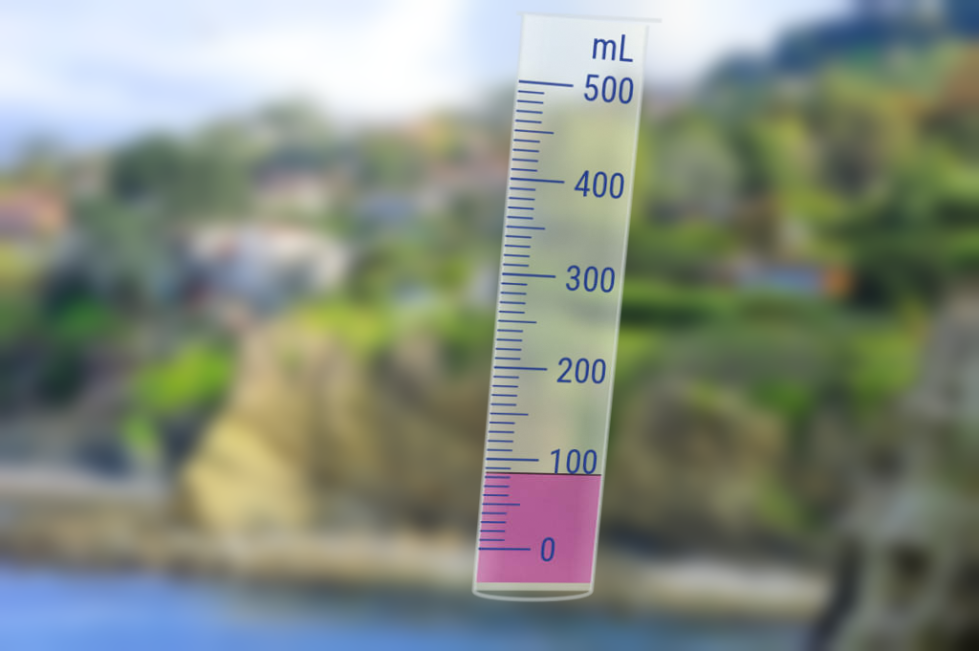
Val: 85
